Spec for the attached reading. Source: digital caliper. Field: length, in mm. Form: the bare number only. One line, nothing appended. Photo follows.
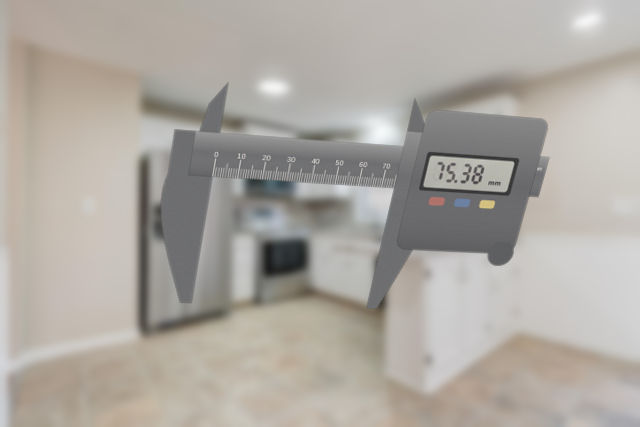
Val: 75.38
